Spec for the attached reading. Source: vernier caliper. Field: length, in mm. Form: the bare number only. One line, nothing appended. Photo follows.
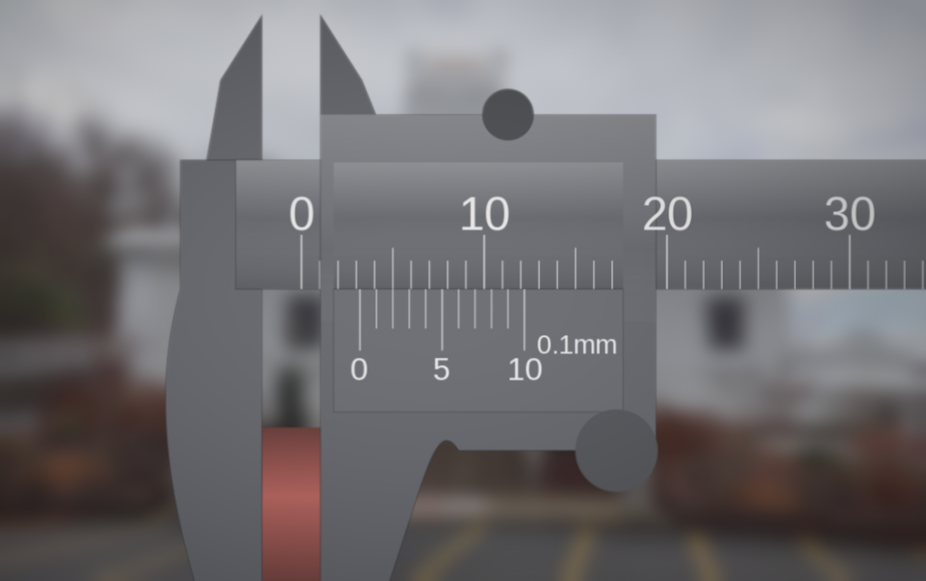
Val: 3.2
